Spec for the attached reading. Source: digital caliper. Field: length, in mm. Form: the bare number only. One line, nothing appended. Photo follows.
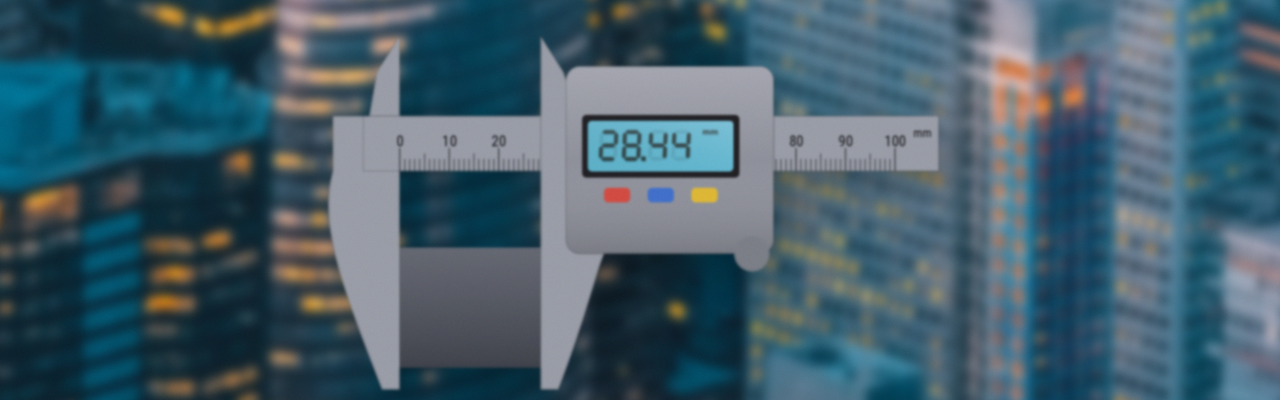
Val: 28.44
